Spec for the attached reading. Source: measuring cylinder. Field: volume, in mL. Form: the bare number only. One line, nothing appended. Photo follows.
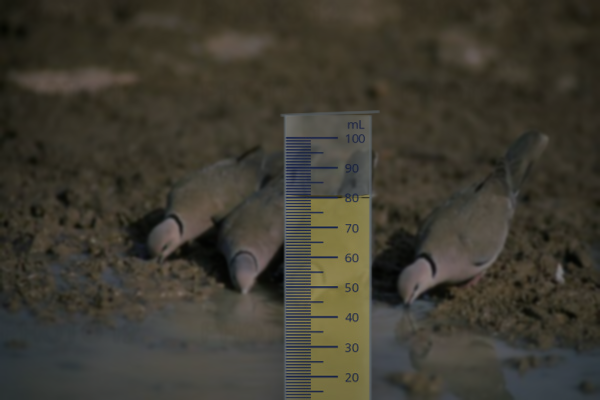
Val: 80
